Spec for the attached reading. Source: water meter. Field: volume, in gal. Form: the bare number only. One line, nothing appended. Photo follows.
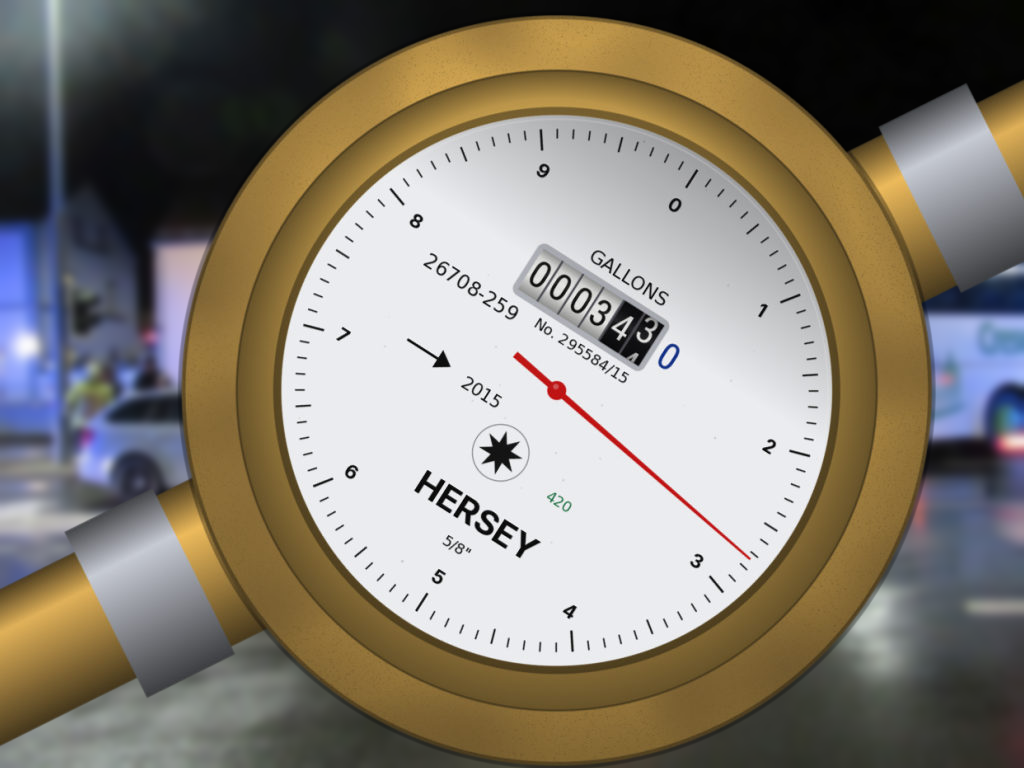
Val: 3432.7
